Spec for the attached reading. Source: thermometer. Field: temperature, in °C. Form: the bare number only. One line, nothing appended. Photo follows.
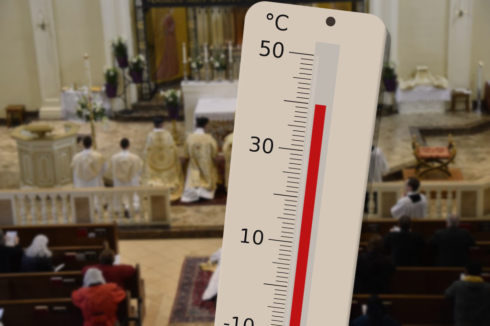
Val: 40
